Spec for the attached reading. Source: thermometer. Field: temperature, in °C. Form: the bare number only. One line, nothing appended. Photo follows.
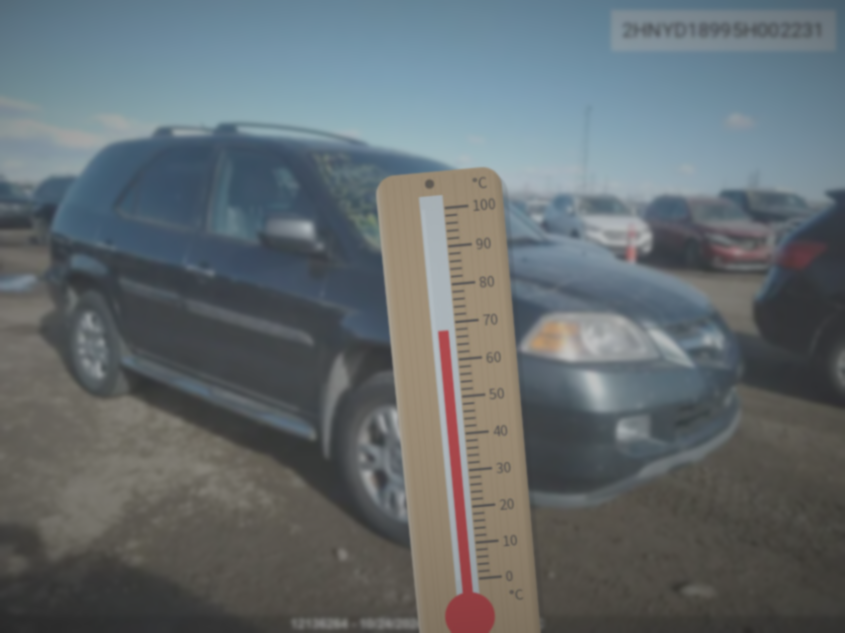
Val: 68
